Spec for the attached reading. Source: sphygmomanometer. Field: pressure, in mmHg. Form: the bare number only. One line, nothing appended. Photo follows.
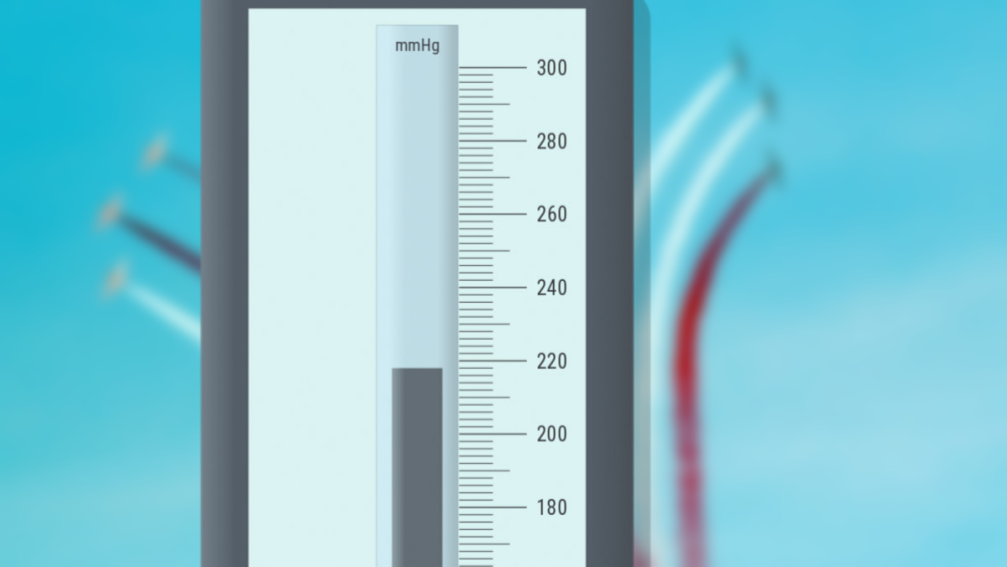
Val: 218
